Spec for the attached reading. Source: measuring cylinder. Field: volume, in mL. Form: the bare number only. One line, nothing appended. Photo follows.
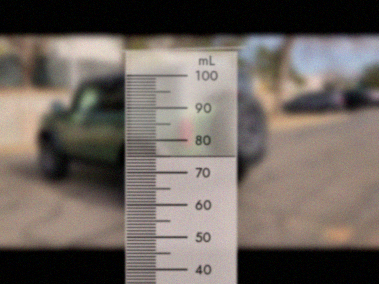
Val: 75
